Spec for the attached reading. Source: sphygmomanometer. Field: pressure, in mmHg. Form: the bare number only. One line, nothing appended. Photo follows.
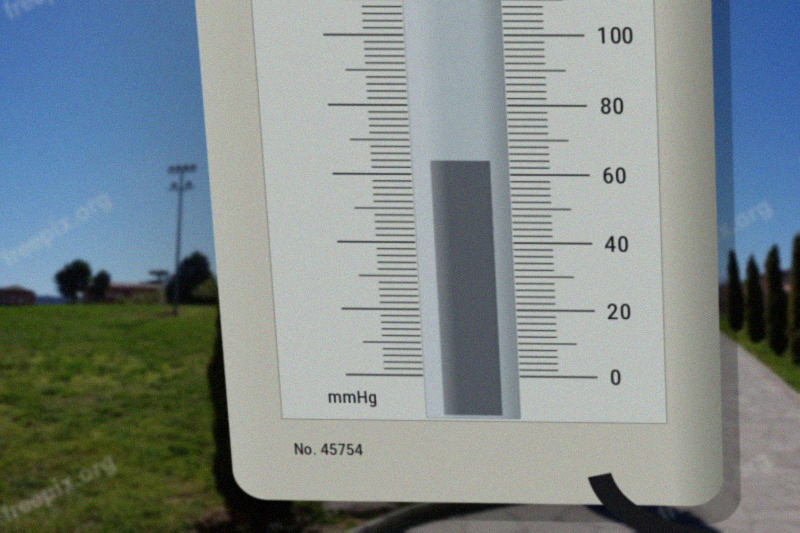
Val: 64
